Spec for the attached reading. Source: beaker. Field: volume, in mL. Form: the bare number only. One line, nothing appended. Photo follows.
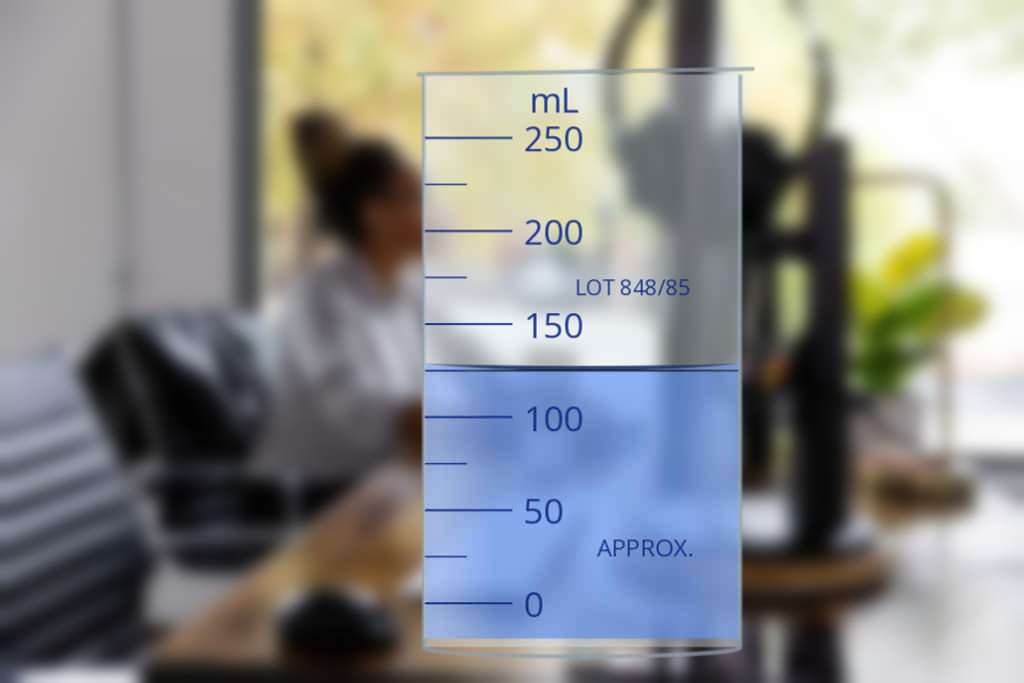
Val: 125
